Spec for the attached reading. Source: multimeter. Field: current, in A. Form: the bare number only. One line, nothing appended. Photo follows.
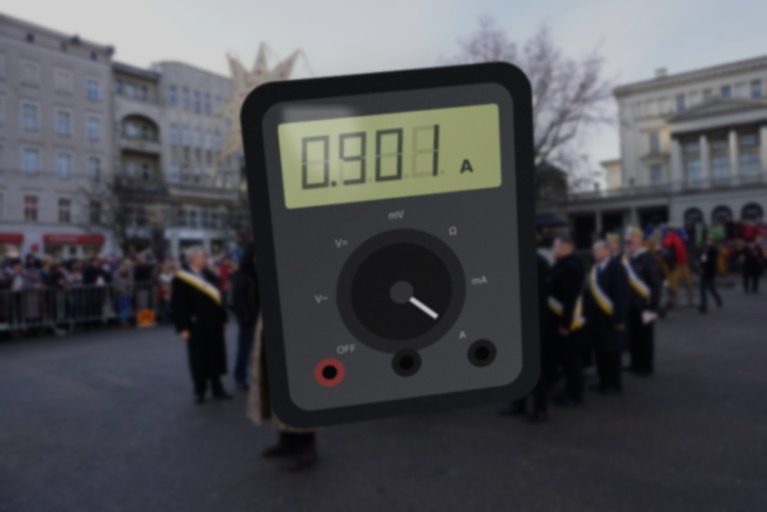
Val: 0.901
